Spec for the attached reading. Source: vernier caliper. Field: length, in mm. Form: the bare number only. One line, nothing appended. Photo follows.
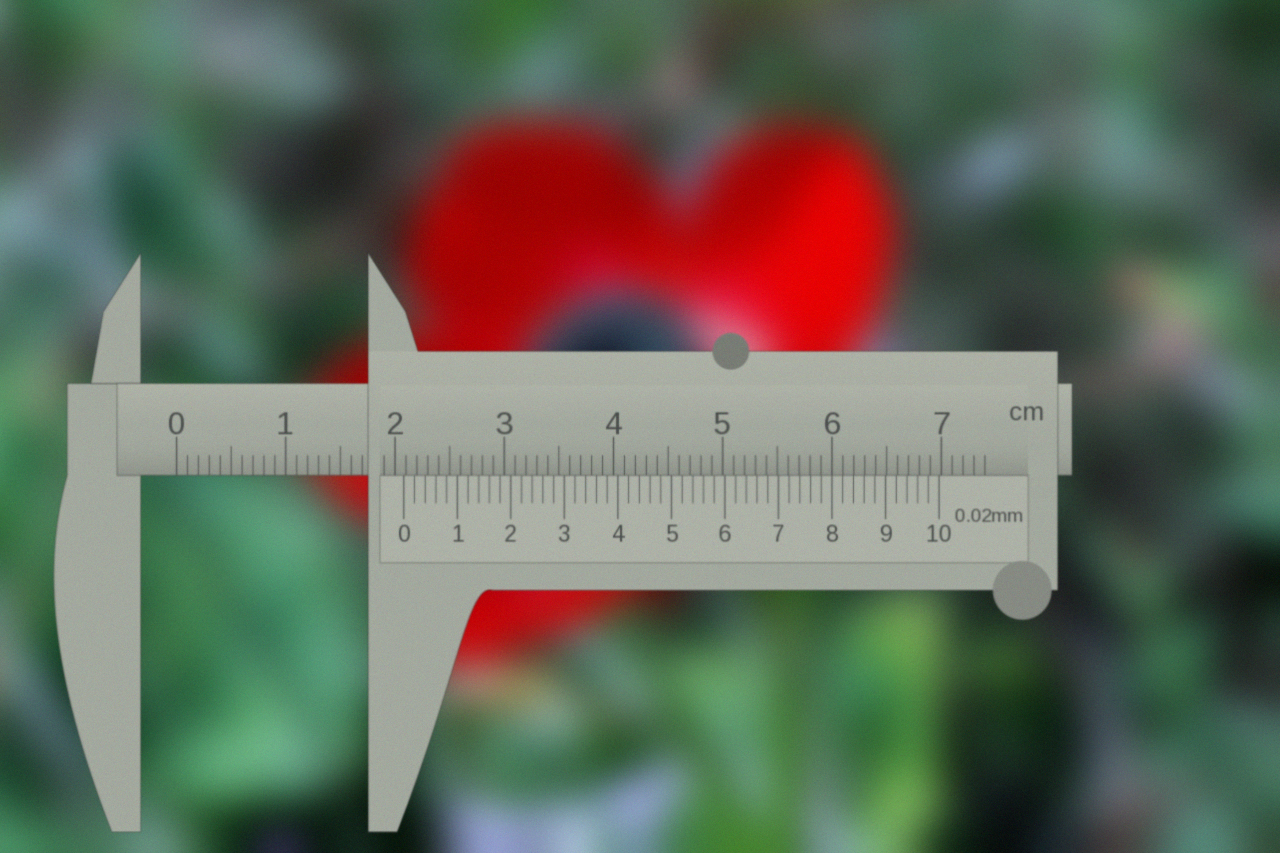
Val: 20.8
